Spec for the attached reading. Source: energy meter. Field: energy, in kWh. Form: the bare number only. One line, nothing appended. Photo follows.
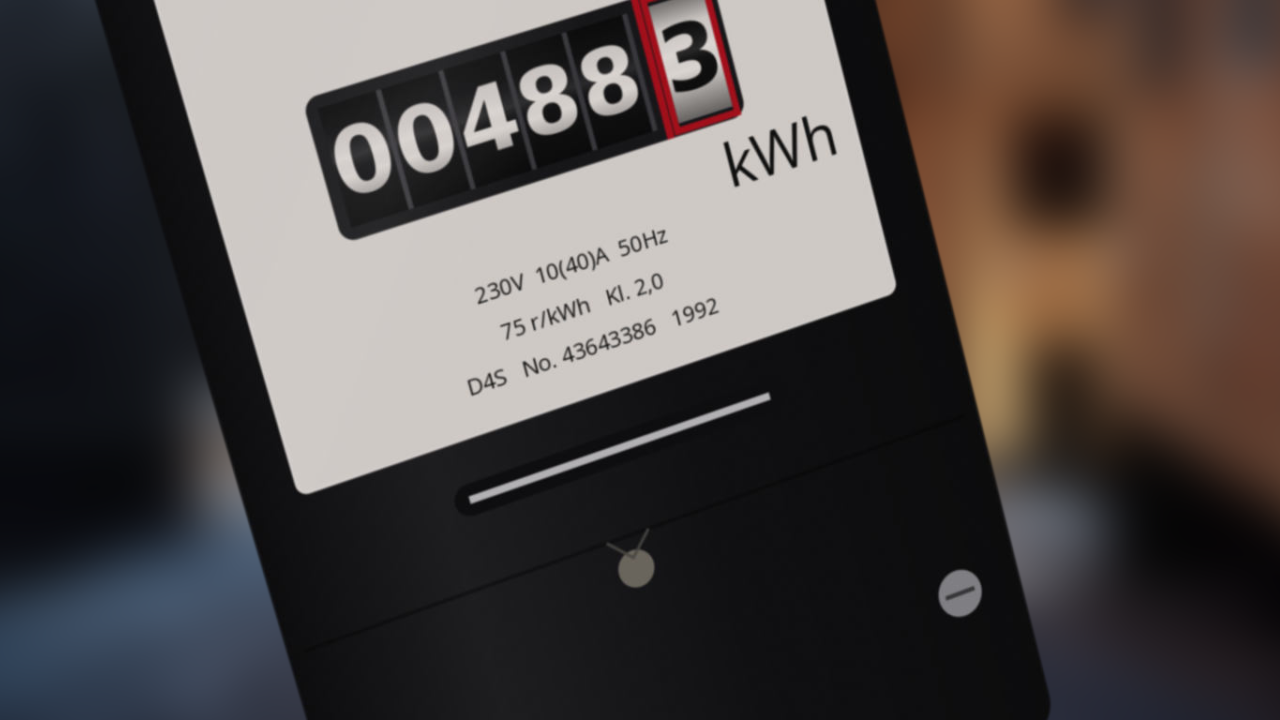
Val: 488.3
